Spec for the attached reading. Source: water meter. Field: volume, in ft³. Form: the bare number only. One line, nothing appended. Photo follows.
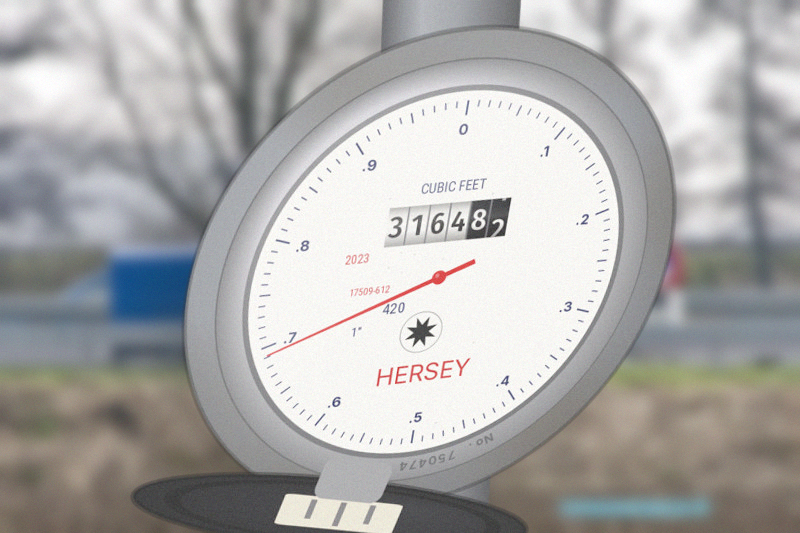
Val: 316481.69
